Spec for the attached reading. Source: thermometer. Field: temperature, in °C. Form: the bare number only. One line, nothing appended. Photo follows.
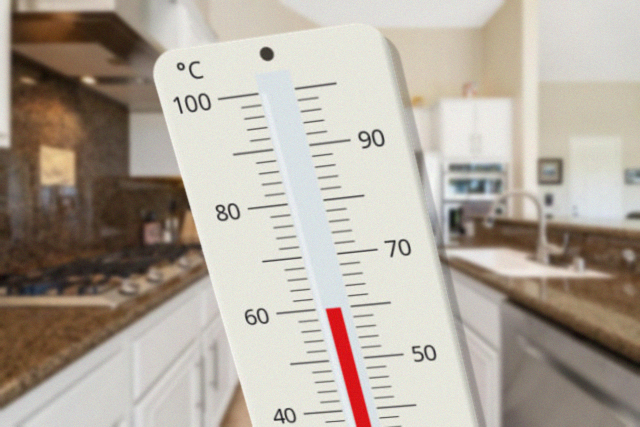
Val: 60
